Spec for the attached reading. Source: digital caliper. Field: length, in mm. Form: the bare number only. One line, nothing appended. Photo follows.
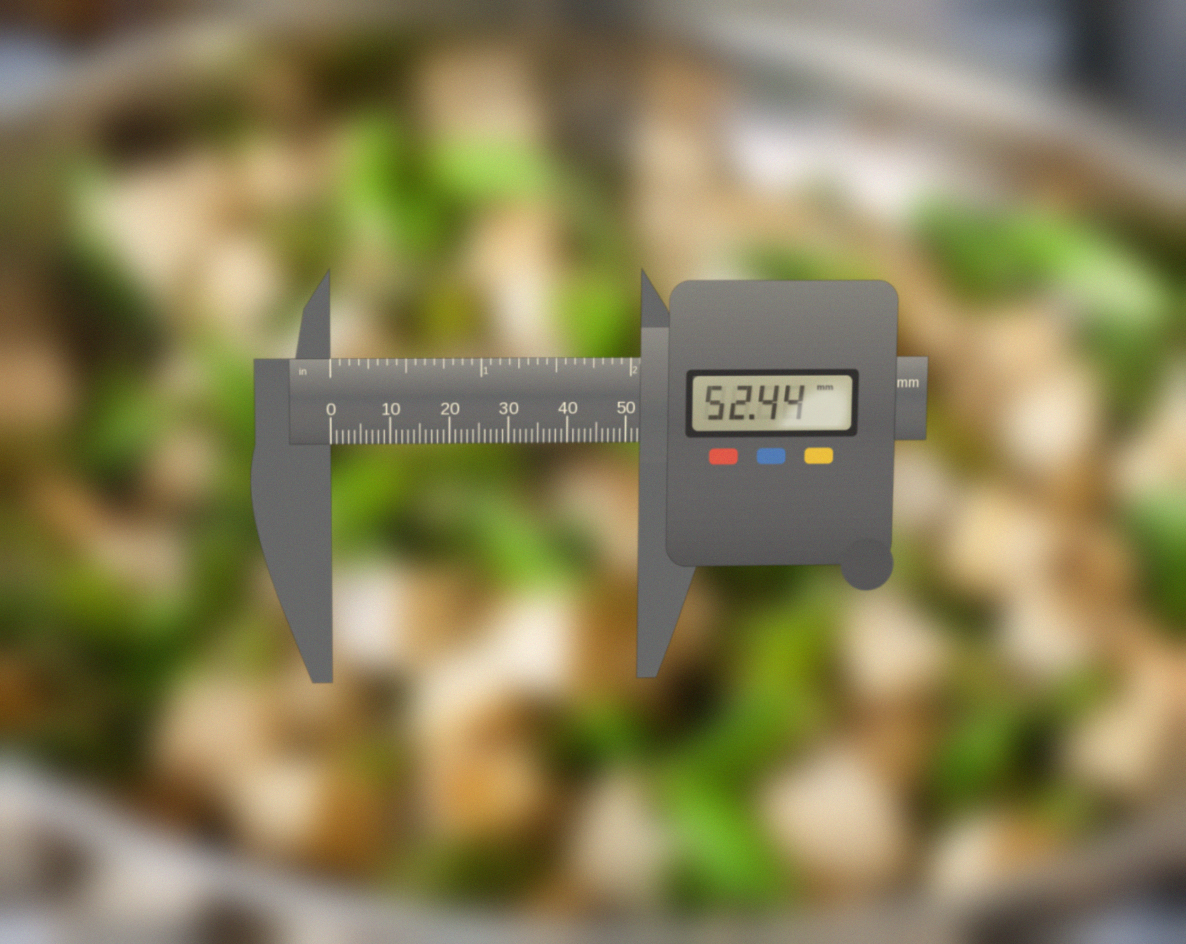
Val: 52.44
